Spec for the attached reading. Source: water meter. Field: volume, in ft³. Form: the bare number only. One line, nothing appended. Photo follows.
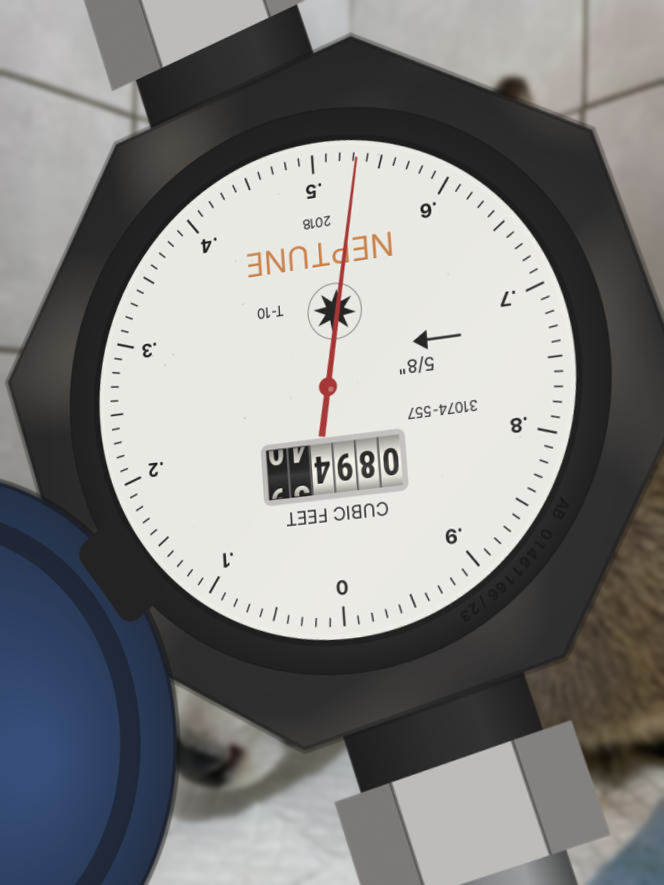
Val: 89439.53
